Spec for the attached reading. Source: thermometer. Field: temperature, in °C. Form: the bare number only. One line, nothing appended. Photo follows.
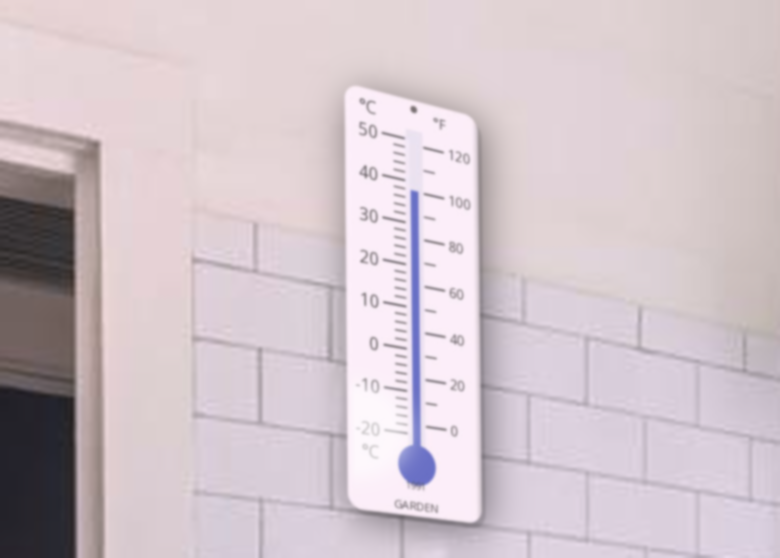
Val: 38
